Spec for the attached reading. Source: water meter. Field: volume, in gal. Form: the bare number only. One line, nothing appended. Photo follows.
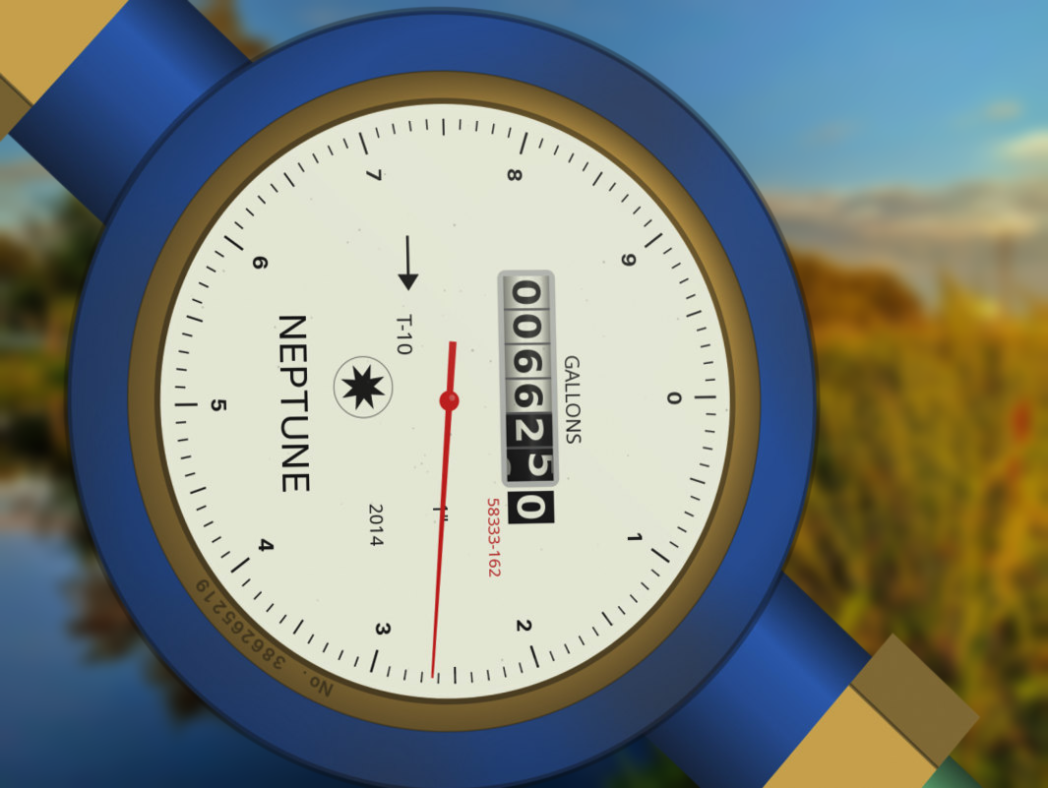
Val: 66252.6
